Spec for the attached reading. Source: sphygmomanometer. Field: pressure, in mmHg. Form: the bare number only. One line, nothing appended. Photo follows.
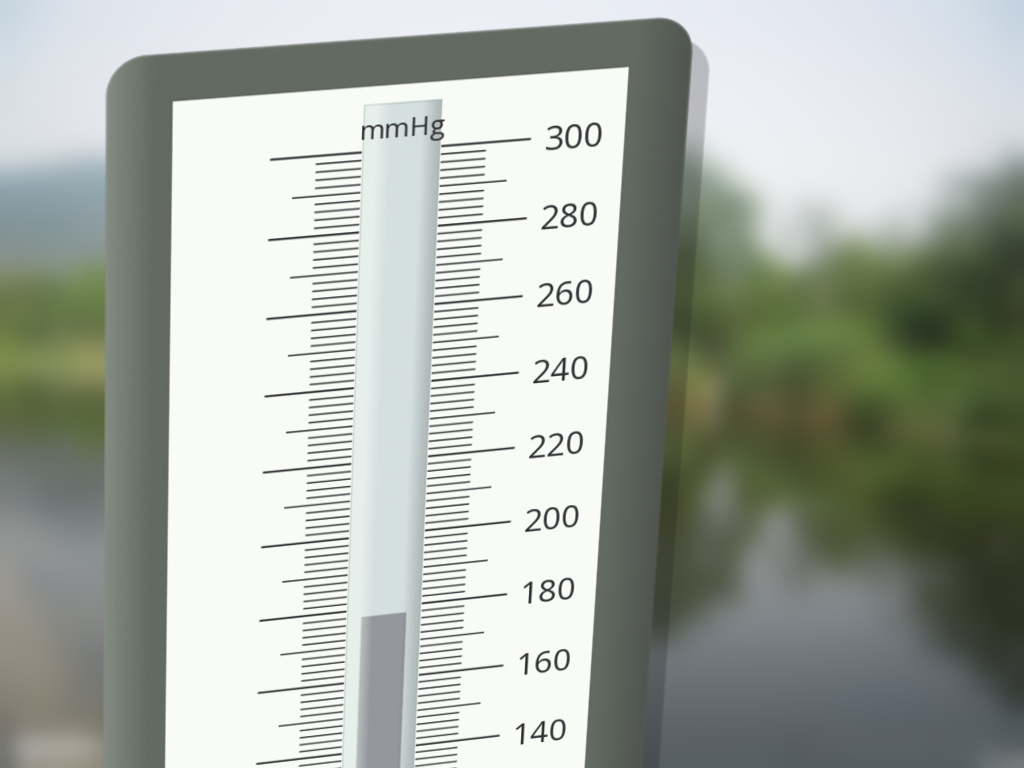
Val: 178
